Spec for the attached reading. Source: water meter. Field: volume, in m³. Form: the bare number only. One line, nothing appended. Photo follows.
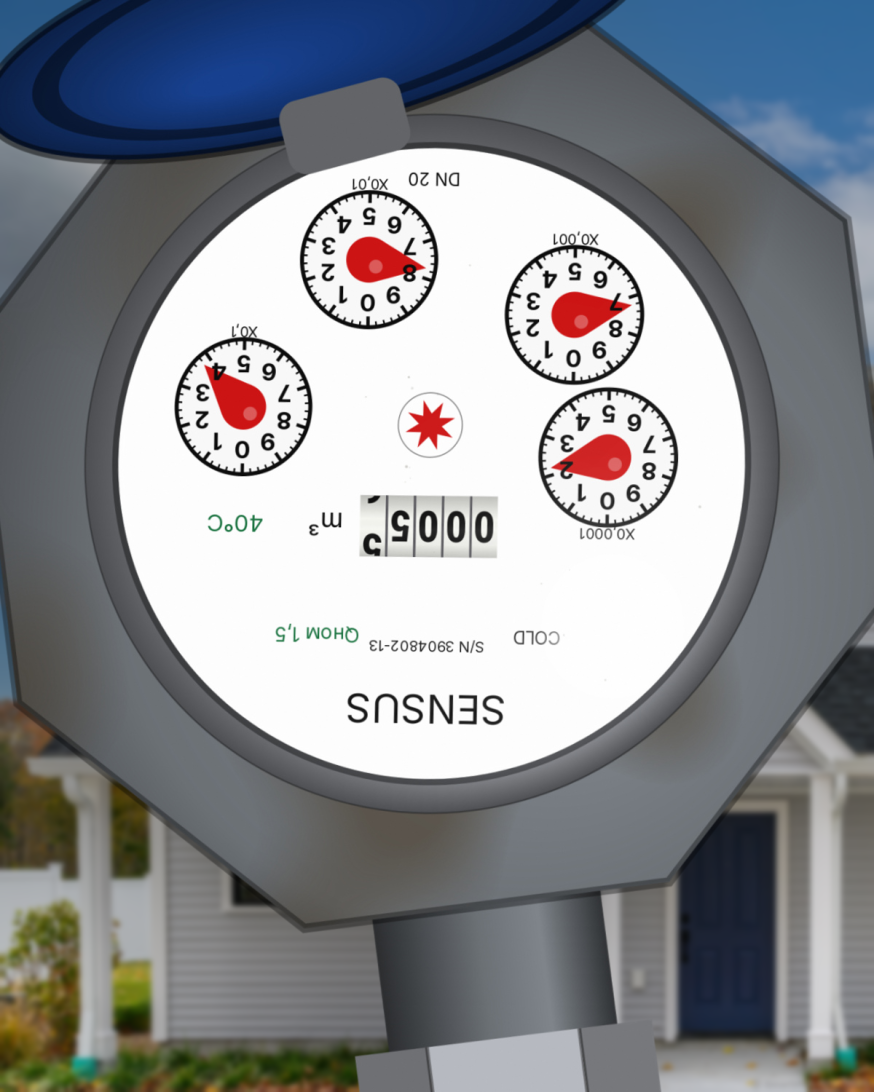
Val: 55.3772
